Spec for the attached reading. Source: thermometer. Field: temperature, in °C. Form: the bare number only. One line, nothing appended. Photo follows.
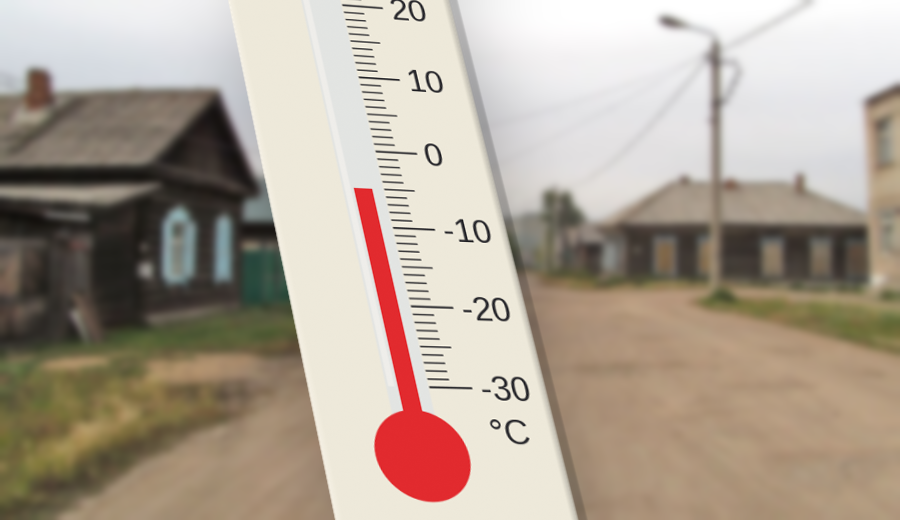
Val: -5
